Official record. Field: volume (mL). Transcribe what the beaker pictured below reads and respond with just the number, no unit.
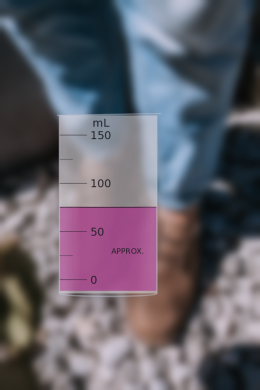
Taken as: 75
